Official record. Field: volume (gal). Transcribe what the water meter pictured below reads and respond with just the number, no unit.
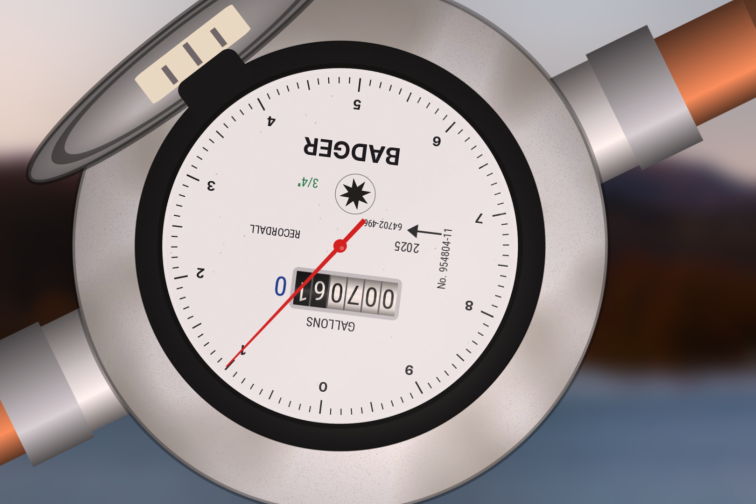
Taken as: 70611.0
